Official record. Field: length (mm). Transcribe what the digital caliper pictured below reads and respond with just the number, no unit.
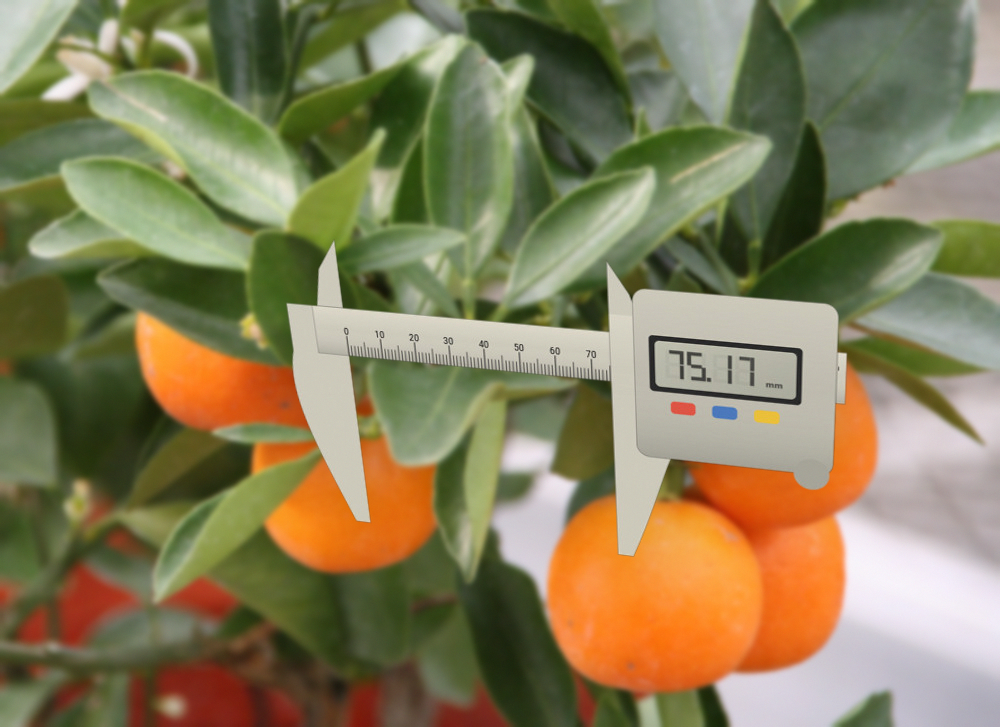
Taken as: 75.17
